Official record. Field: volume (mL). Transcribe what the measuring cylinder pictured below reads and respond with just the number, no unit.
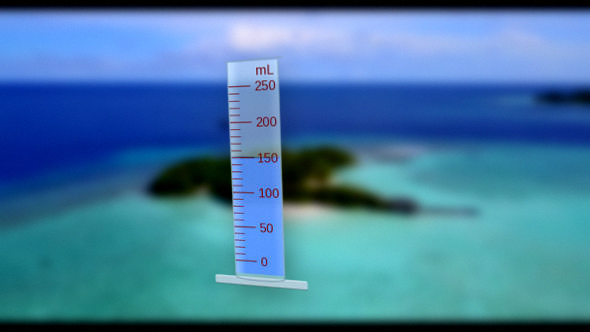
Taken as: 150
